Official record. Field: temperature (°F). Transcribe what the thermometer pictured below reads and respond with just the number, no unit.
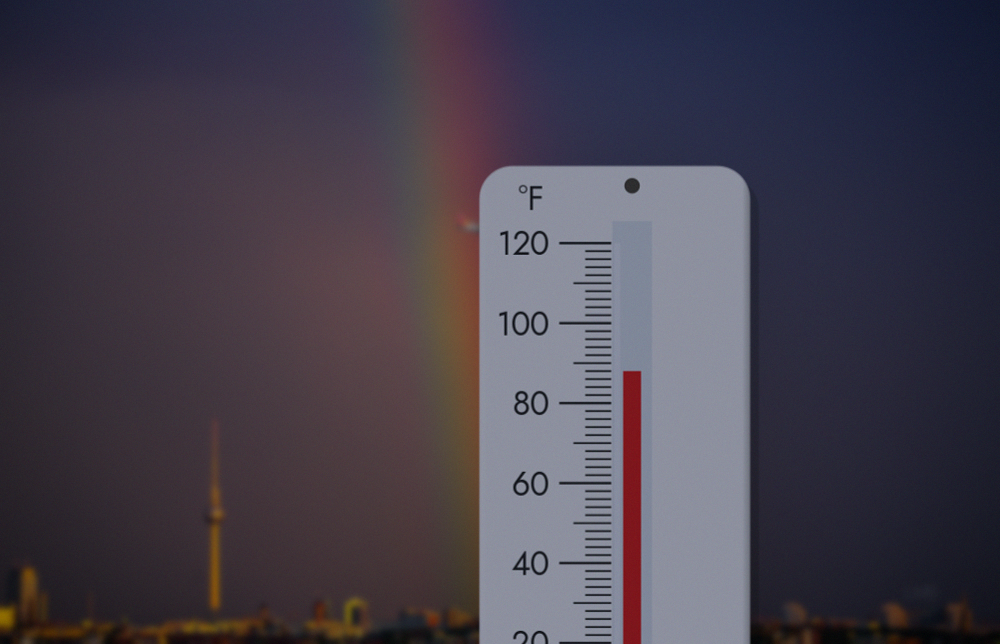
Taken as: 88
